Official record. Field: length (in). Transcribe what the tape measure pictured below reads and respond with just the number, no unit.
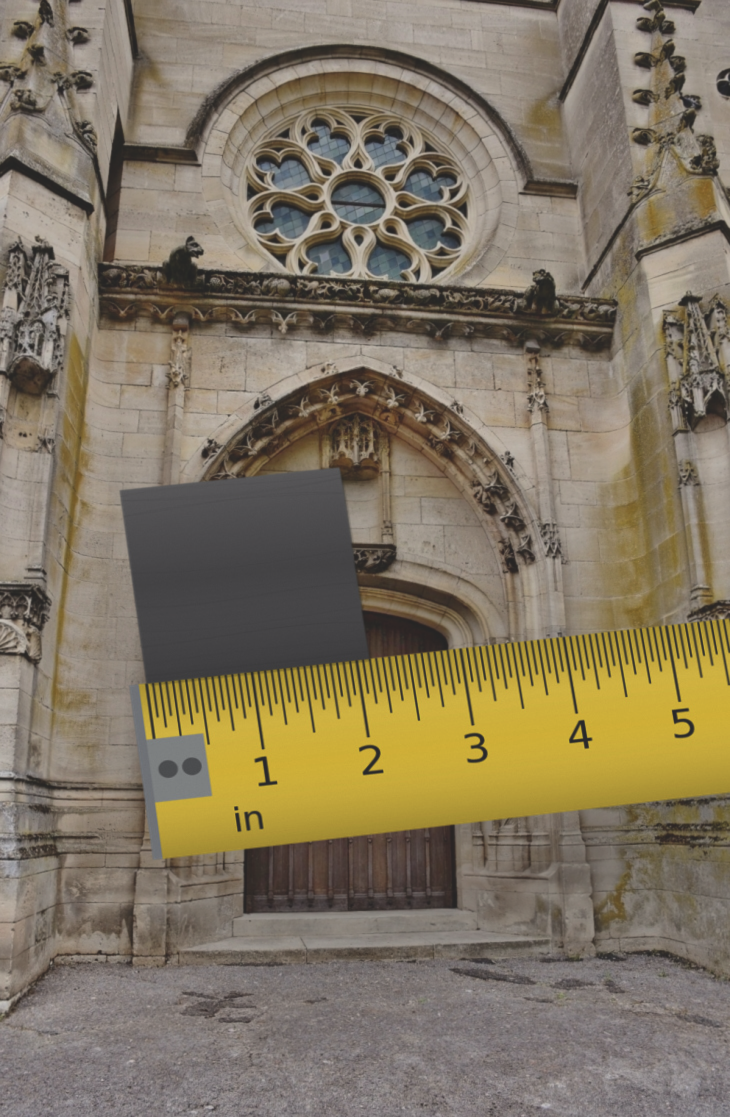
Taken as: 2.125
